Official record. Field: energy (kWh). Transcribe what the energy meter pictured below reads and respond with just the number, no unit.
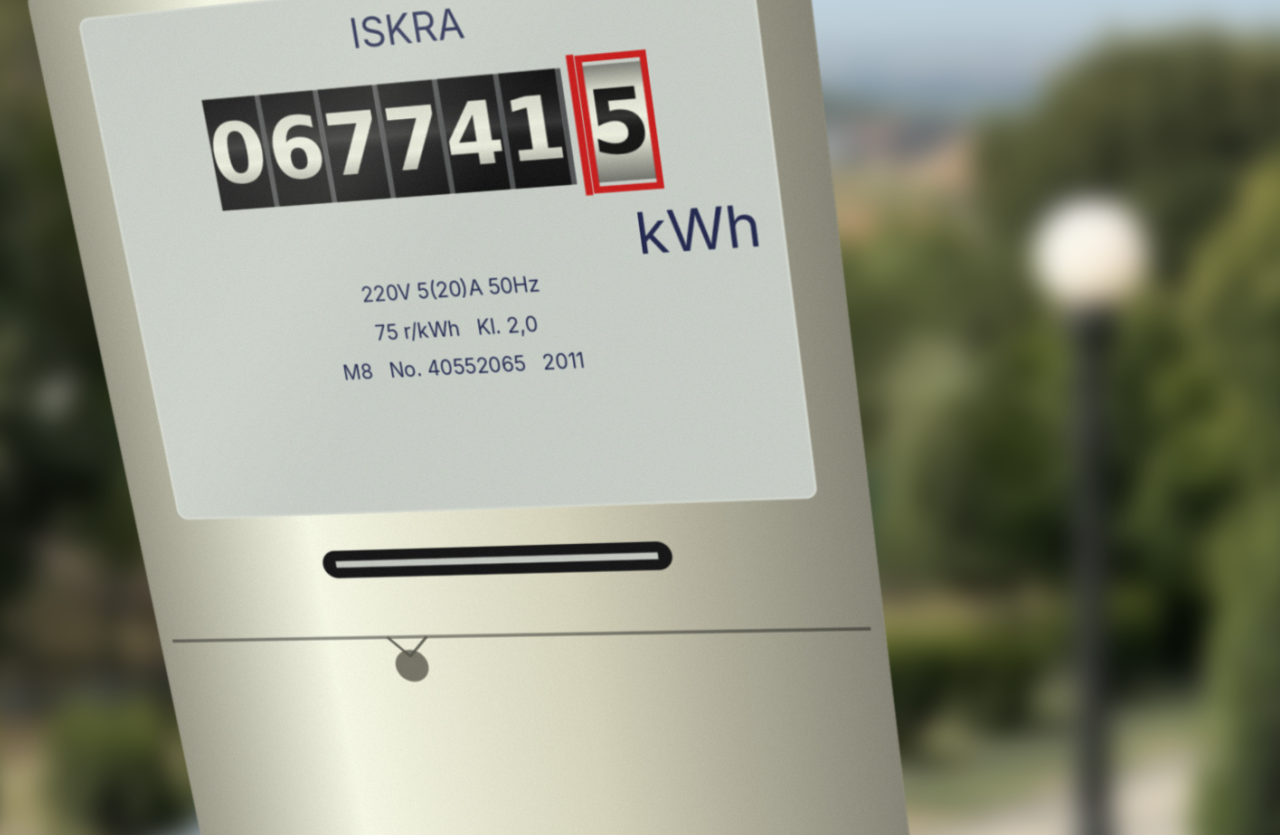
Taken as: 67741.5
